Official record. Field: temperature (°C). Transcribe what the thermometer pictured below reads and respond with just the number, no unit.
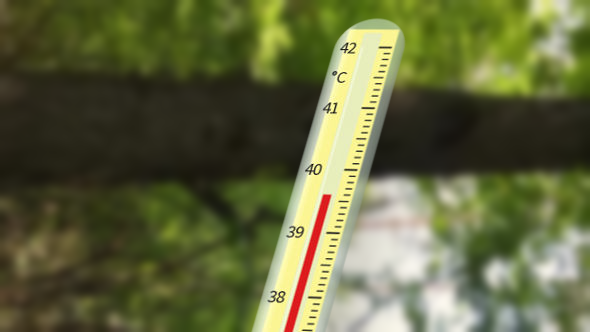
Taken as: 39.6
